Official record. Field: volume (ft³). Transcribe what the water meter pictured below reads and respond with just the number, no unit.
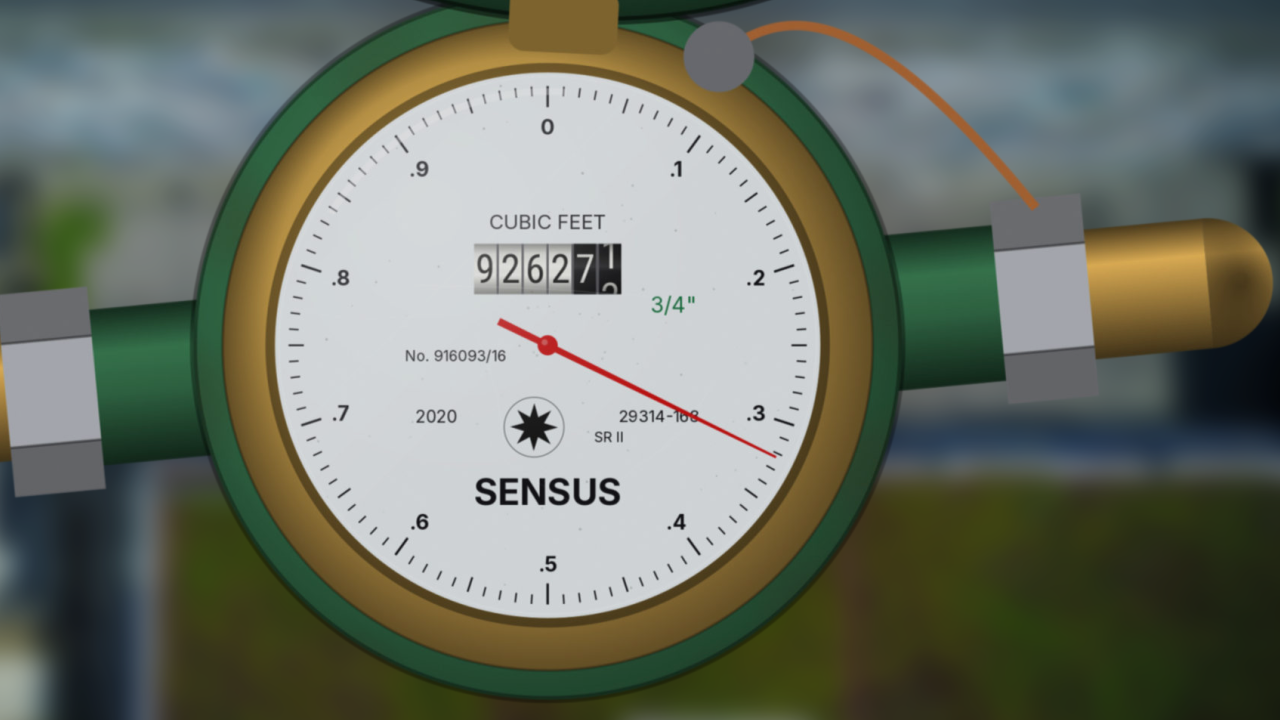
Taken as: 926271.32
